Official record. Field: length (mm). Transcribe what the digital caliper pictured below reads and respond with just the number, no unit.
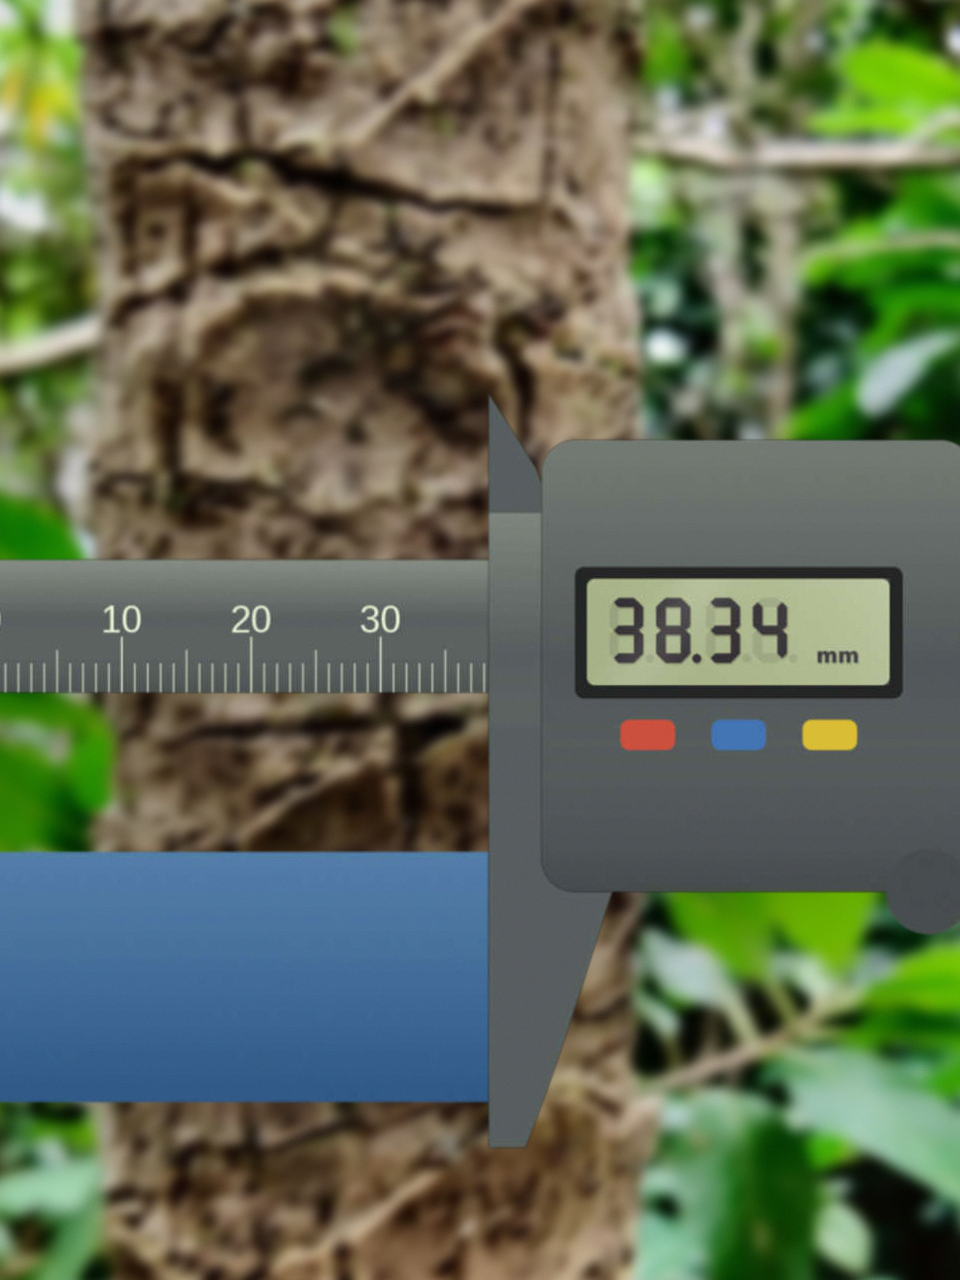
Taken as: 38.34
